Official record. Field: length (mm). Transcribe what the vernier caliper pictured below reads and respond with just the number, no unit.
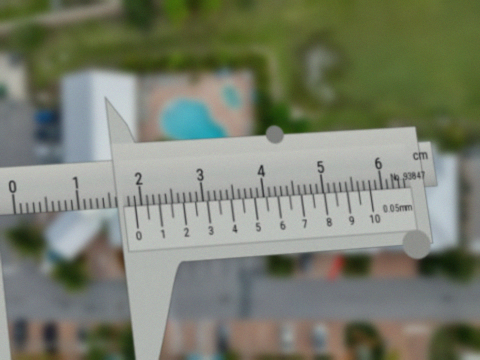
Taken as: 19.0
